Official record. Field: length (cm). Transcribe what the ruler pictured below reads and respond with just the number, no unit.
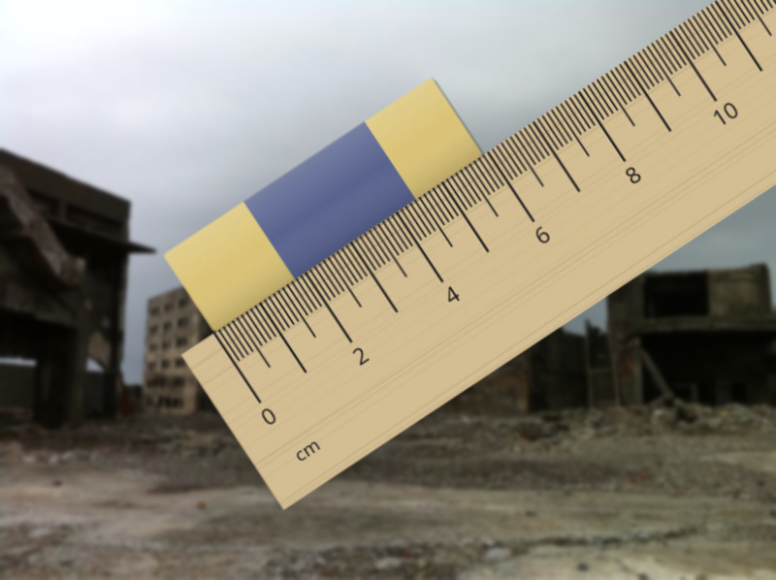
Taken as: 5.9
